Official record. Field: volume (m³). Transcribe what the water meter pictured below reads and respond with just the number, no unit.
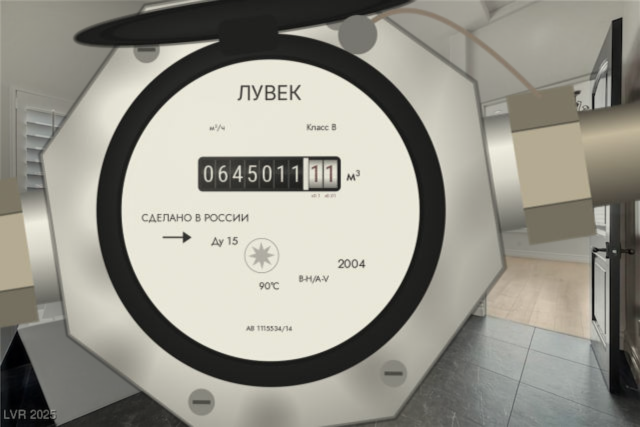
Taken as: 645011.11
